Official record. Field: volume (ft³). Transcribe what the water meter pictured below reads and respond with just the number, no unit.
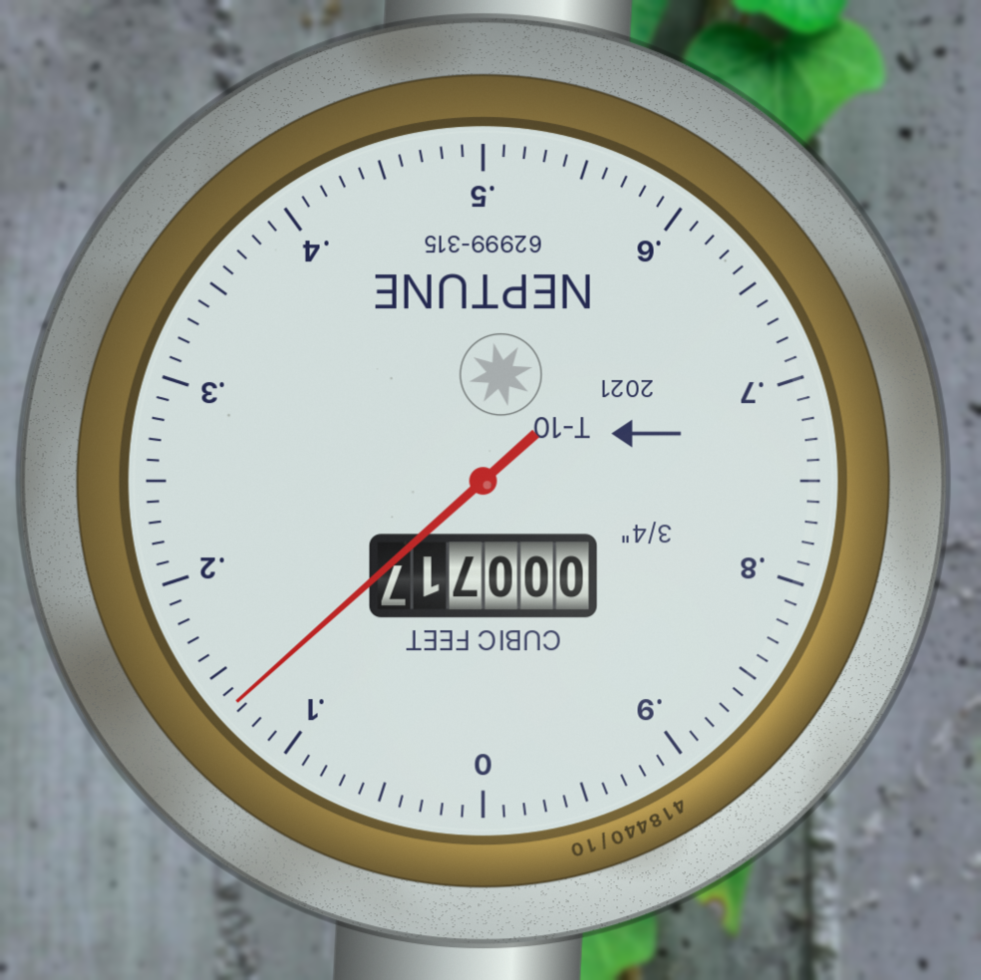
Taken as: 717.13
